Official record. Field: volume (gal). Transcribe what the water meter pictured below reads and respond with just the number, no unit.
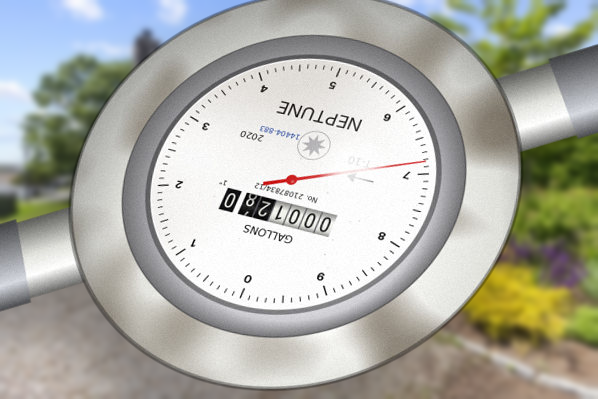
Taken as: 1276.8
